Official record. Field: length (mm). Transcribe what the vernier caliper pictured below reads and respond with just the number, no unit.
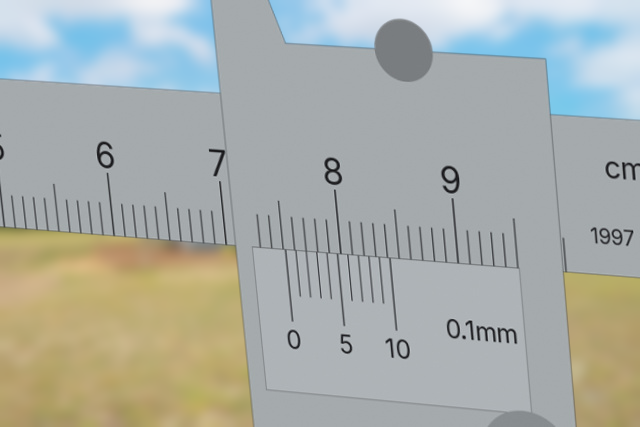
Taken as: 75.2
